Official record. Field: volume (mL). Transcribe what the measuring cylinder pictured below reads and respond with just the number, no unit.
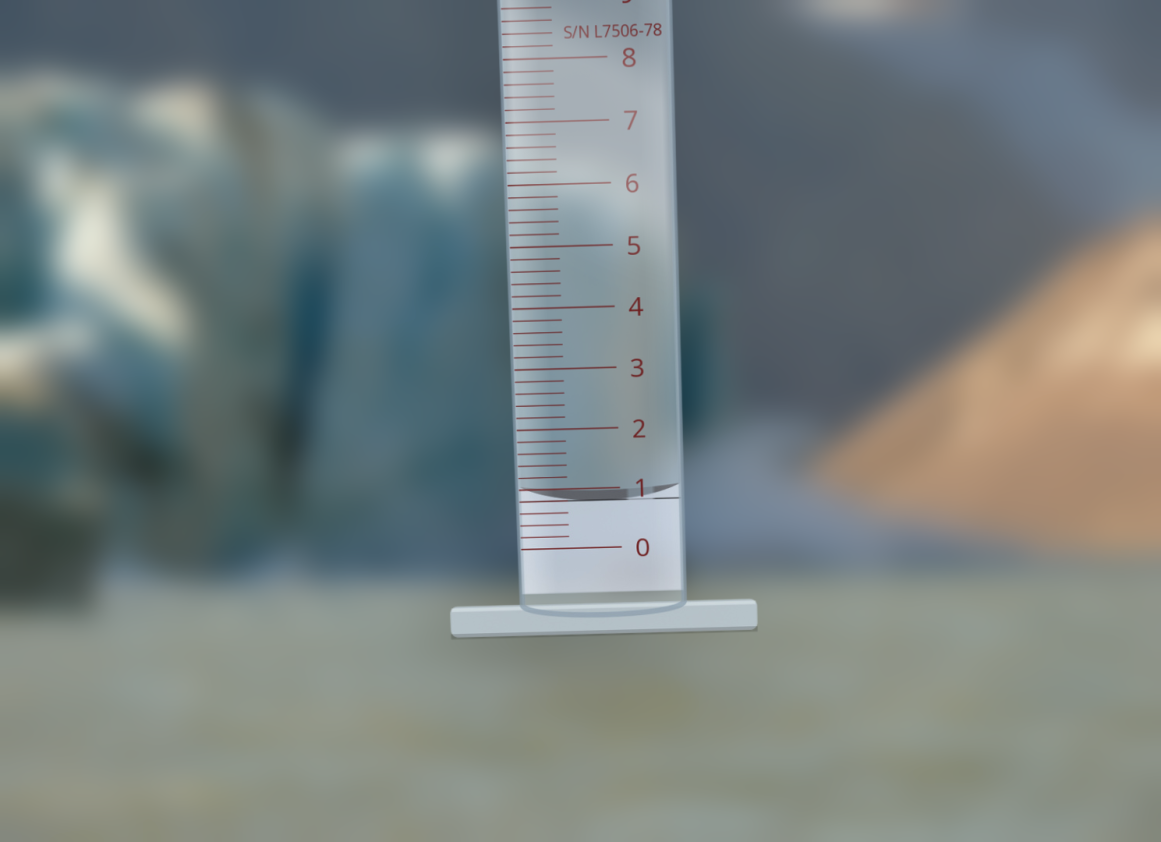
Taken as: 0.8
